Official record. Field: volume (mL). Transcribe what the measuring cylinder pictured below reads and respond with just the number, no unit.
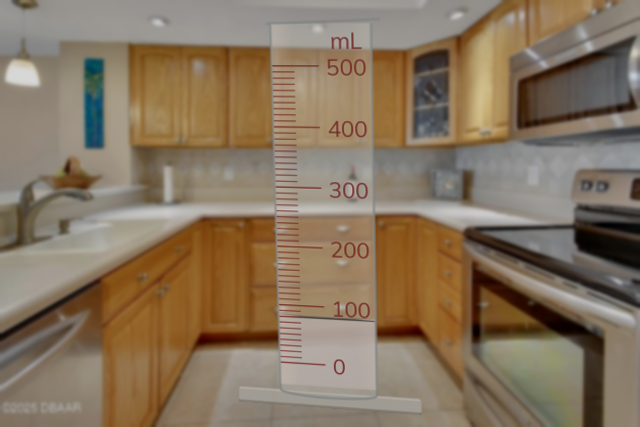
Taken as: 80
